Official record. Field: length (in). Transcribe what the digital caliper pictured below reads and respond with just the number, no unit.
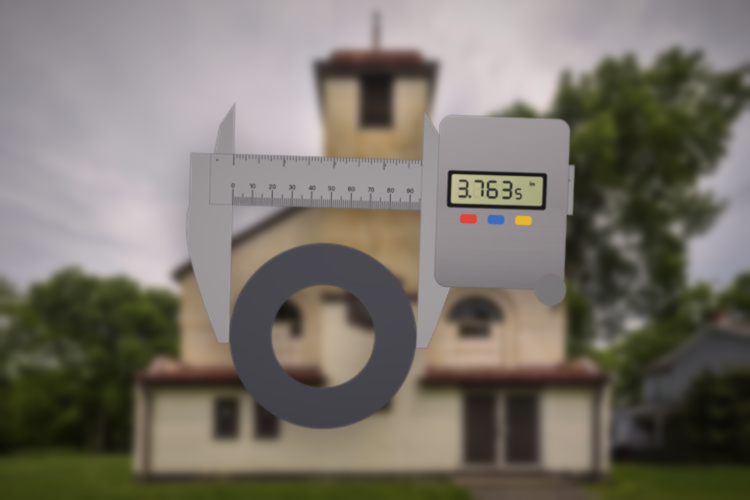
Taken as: 3.7635
